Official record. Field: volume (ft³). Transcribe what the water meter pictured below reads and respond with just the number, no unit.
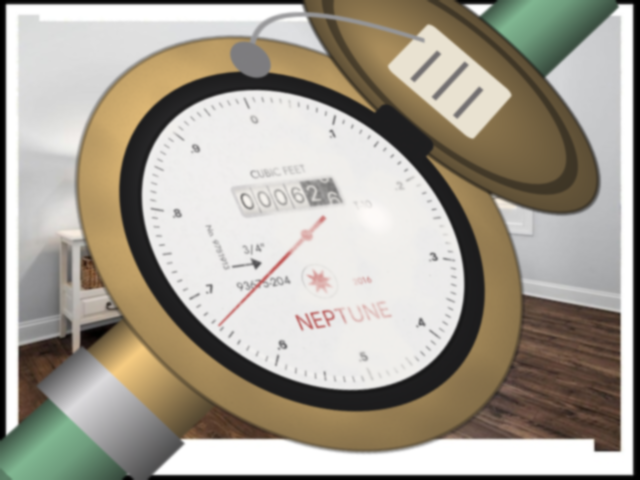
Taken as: 625.66
